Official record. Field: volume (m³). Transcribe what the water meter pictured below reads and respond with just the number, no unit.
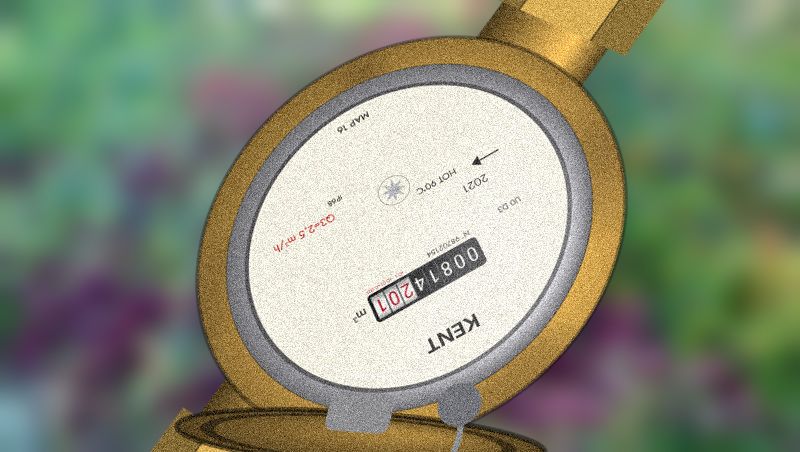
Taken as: 814.201
